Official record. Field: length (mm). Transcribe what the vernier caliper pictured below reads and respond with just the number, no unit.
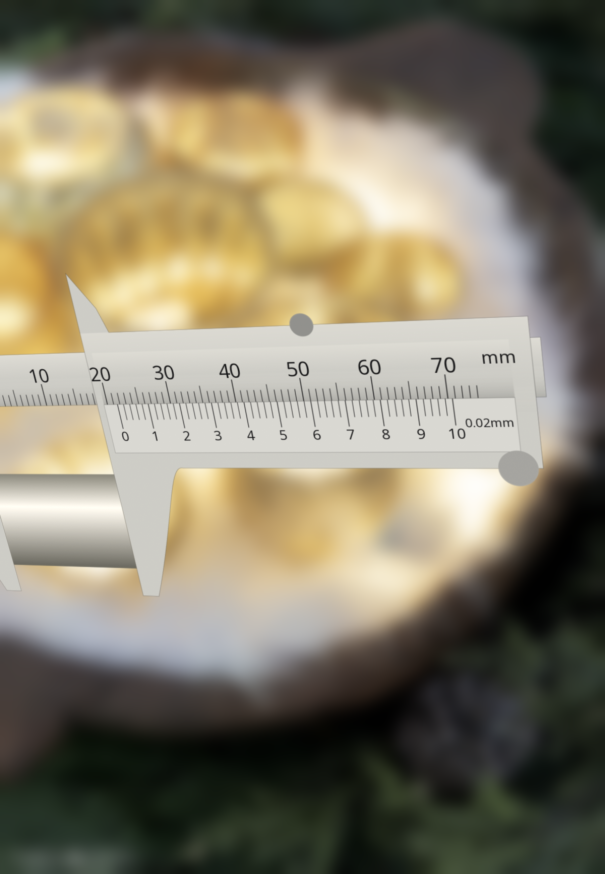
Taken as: 21.6
